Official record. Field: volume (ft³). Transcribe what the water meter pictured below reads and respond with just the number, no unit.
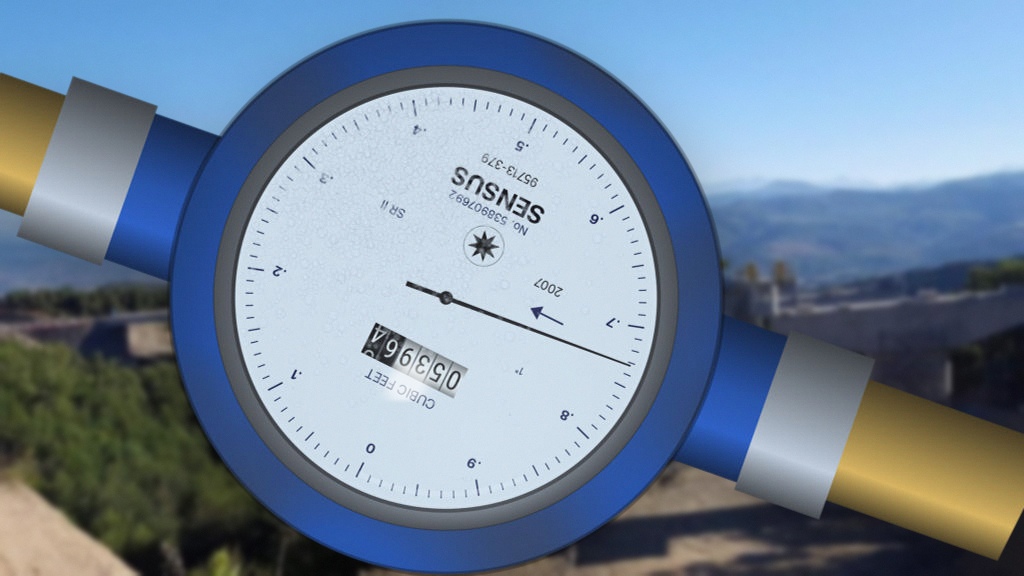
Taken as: 53963.73
